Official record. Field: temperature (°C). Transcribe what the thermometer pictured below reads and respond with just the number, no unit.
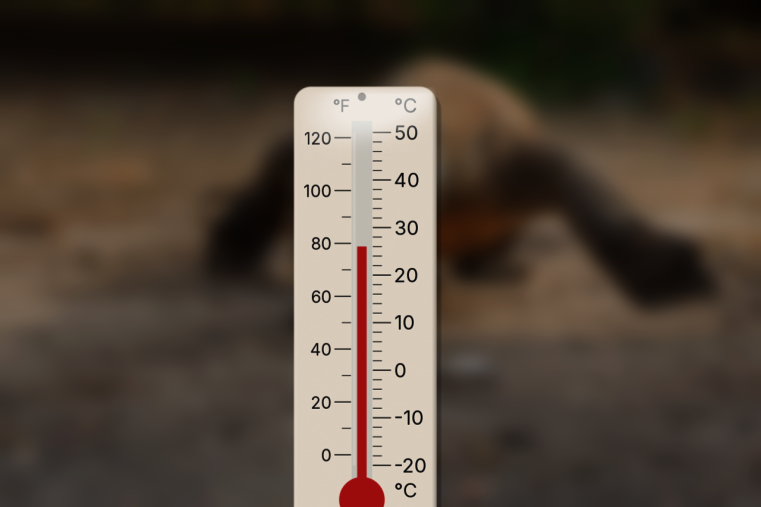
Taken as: 26
